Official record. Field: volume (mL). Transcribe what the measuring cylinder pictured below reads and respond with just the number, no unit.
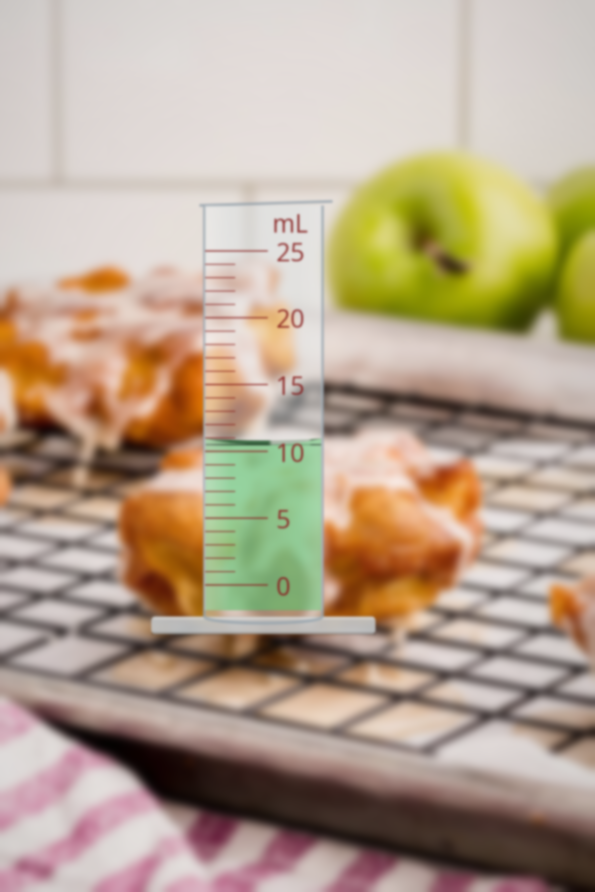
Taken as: 10.5
